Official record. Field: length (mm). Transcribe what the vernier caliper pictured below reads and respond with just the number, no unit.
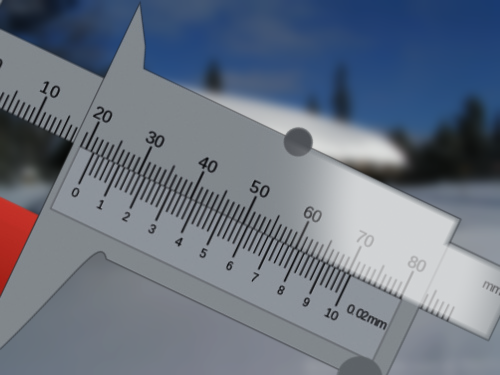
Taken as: 21.5
